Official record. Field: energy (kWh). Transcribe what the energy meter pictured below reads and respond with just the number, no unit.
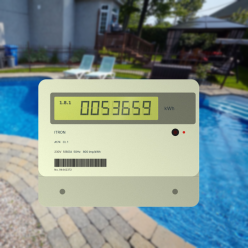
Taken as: 53659
